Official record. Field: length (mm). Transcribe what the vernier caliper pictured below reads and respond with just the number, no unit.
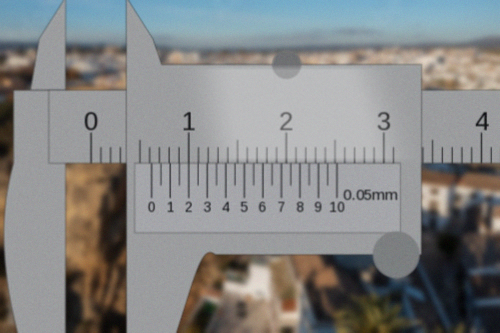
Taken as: 6.2
